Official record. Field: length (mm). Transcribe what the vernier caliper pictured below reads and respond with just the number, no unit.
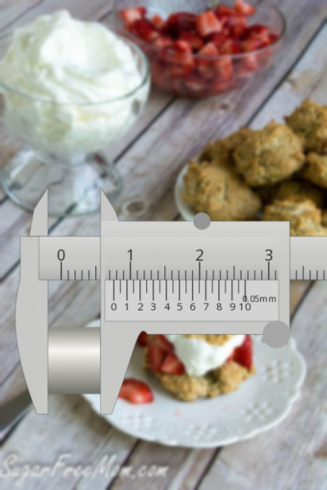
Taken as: 7.6
